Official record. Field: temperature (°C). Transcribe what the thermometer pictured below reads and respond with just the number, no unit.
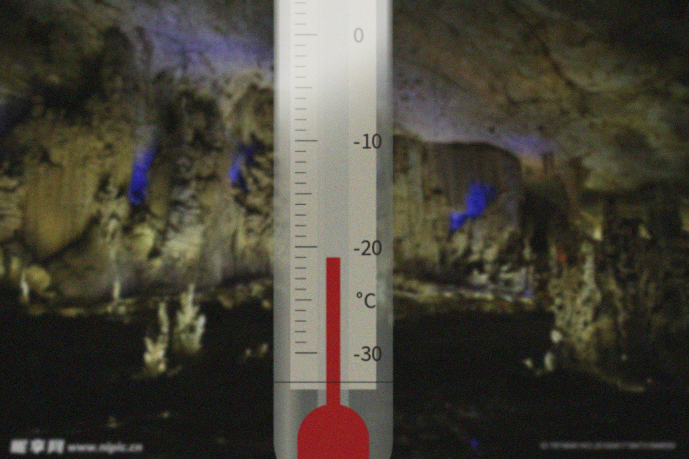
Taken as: -21
